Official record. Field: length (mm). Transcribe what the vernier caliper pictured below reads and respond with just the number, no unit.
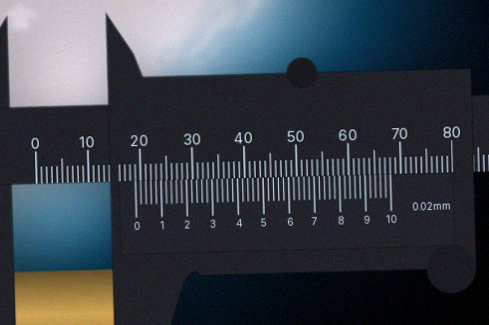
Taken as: 19.0
